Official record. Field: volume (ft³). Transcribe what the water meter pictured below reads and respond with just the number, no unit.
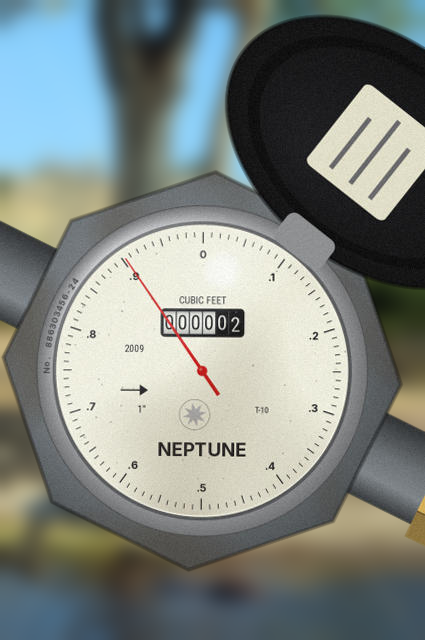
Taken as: 1.90
